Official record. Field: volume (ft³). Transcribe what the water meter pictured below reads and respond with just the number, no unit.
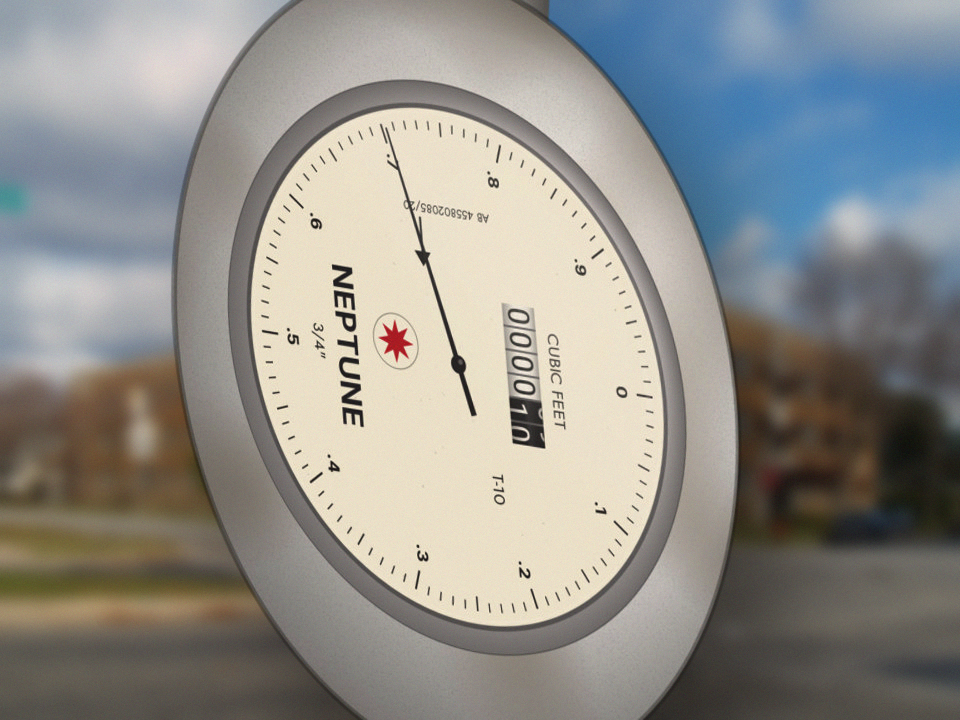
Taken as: 9.70
